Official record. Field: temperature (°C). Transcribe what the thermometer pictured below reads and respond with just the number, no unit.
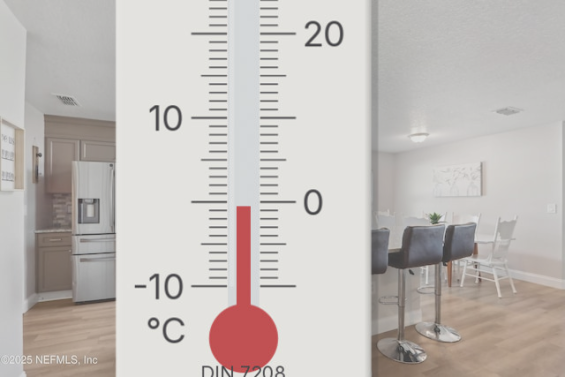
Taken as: -0.5
